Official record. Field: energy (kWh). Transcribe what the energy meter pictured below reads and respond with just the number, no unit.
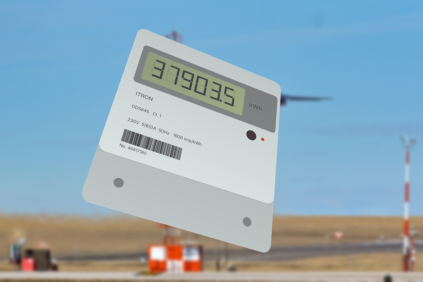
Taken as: 37903.5
